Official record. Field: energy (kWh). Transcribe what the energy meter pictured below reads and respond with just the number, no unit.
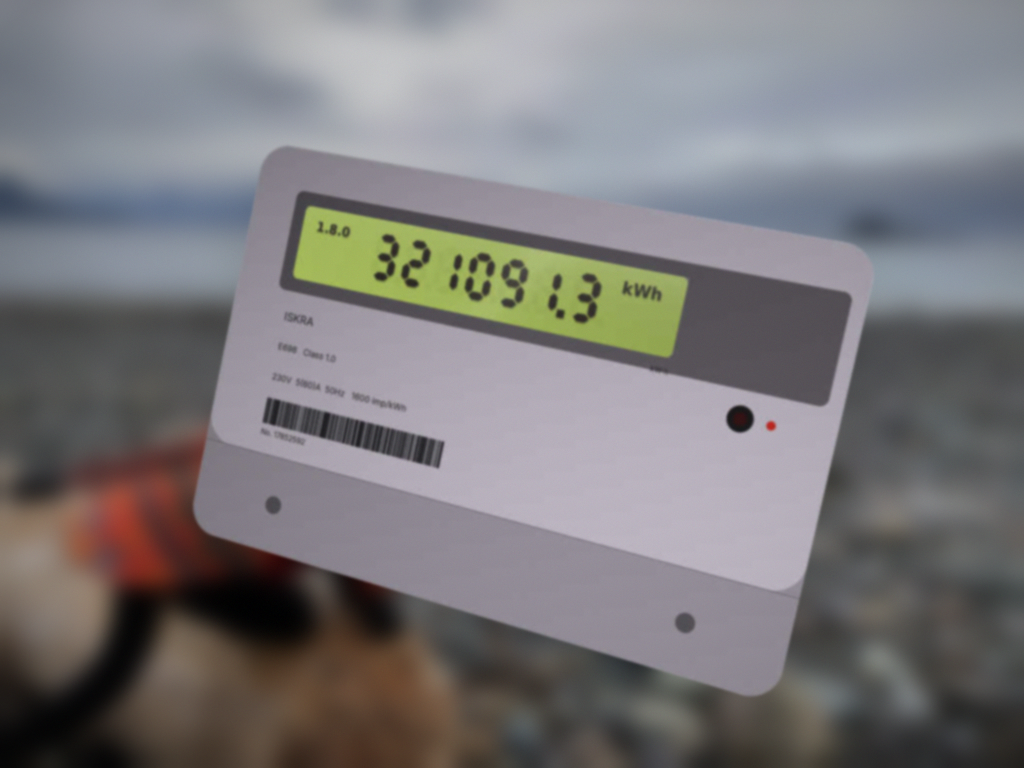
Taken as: 321091.3
